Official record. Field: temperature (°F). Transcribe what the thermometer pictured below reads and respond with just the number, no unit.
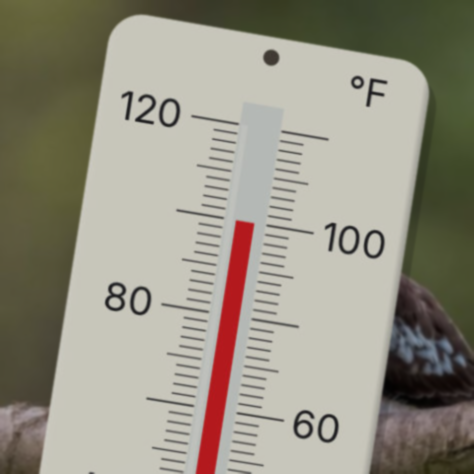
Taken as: 100
